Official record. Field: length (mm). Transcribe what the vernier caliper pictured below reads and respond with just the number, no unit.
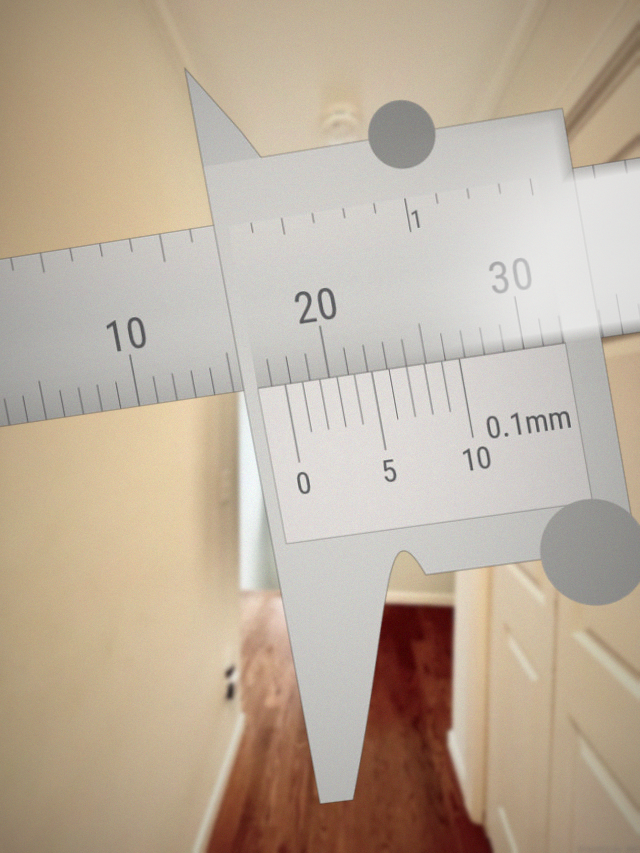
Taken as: 17.7
